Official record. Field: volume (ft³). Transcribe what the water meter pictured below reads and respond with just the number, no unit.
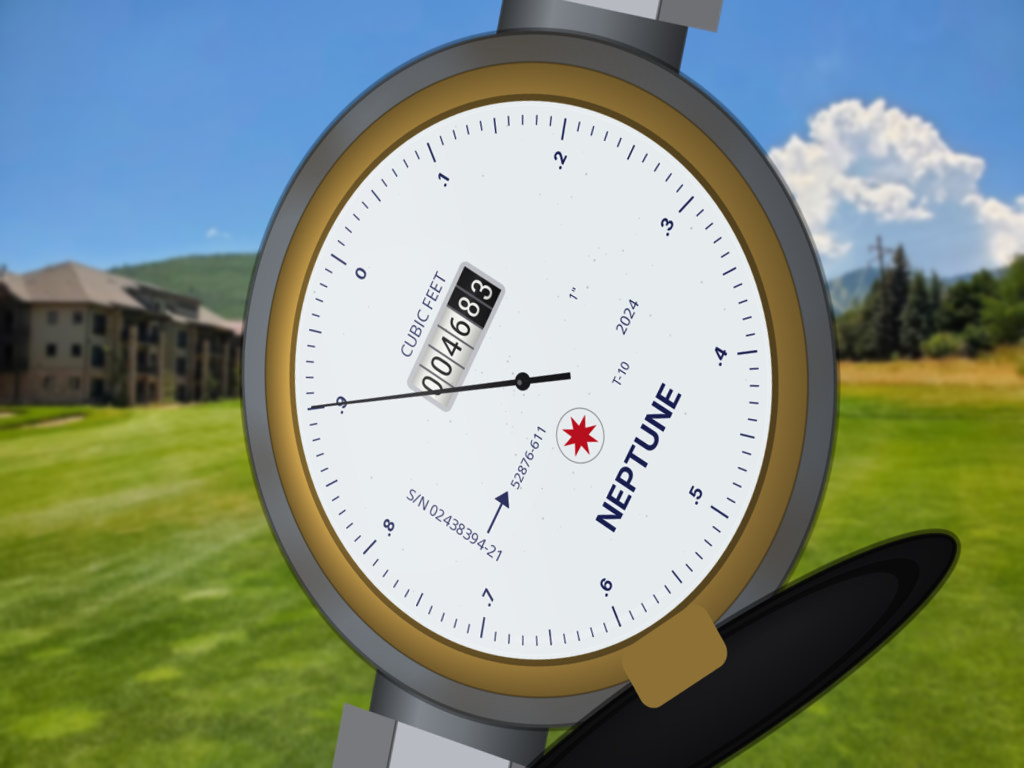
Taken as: 4682.90
